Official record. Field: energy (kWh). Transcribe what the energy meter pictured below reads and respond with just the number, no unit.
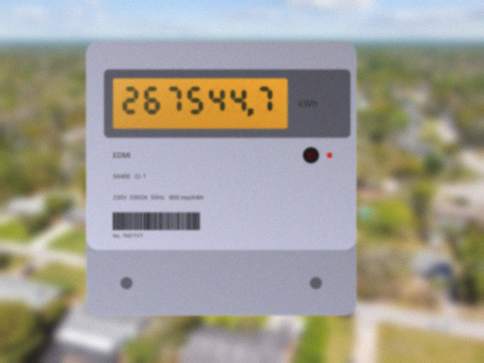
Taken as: 267544.7
